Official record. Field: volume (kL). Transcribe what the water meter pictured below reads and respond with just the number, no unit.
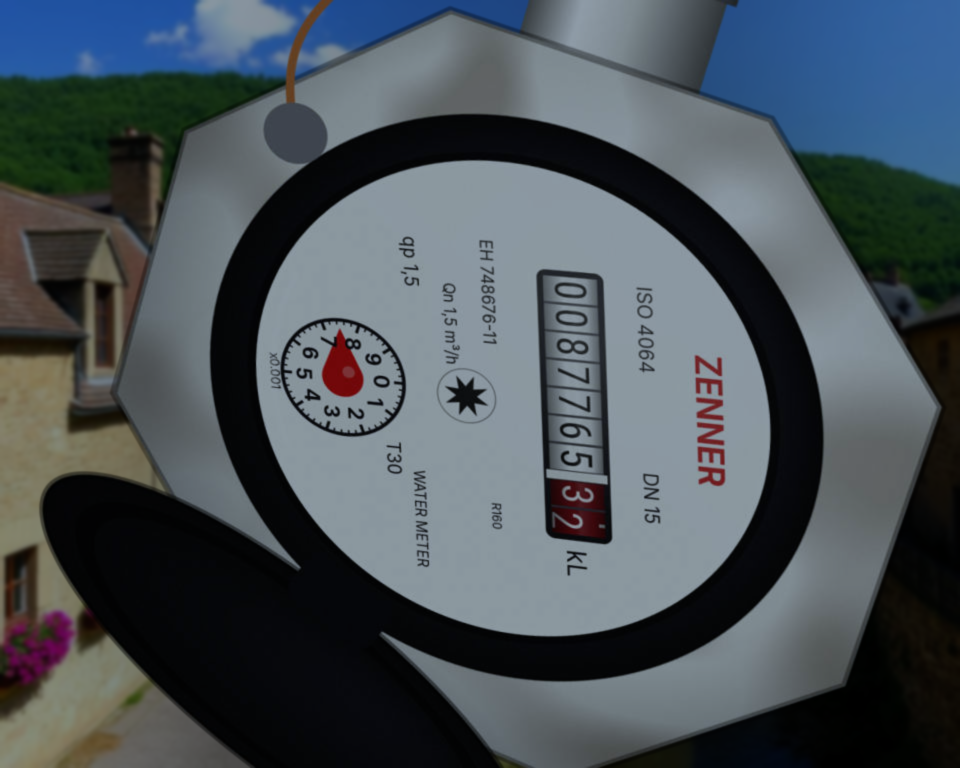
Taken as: 87765.317
